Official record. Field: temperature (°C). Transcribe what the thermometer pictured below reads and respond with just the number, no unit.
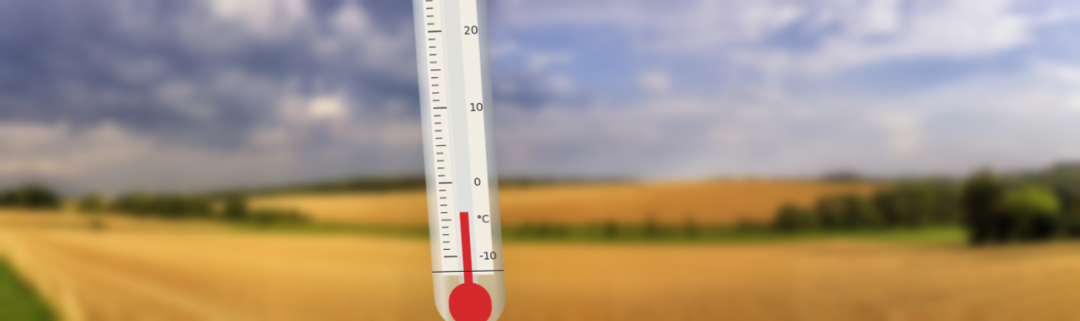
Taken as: -4
